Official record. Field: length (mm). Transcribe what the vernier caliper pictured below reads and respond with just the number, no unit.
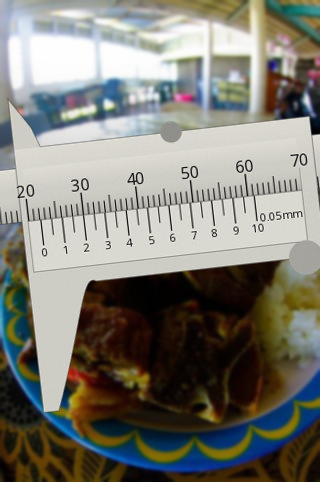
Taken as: 22.2
